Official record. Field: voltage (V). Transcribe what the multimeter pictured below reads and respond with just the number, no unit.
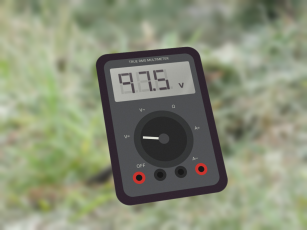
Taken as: 97.5
